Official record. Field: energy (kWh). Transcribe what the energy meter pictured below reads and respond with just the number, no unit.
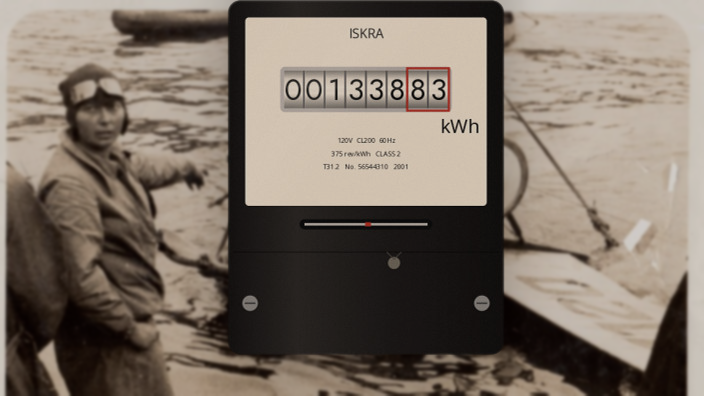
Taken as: 1338.83
